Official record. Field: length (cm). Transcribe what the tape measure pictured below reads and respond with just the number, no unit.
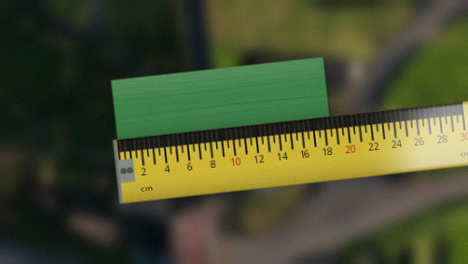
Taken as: 18.5
